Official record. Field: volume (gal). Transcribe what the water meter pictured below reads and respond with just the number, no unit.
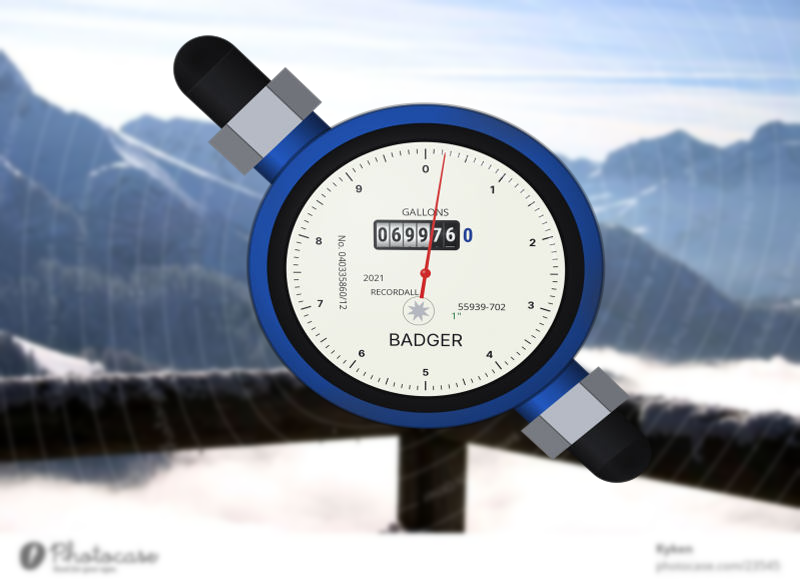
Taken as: 699760.2
